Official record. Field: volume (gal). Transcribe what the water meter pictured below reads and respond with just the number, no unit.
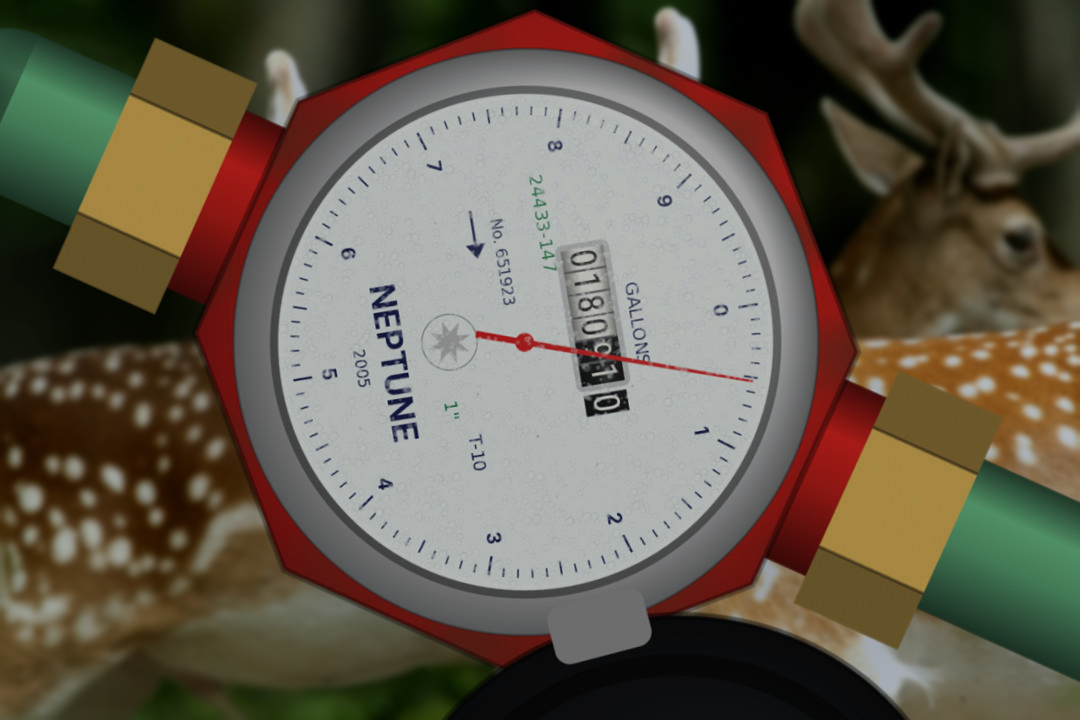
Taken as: 180910.5
